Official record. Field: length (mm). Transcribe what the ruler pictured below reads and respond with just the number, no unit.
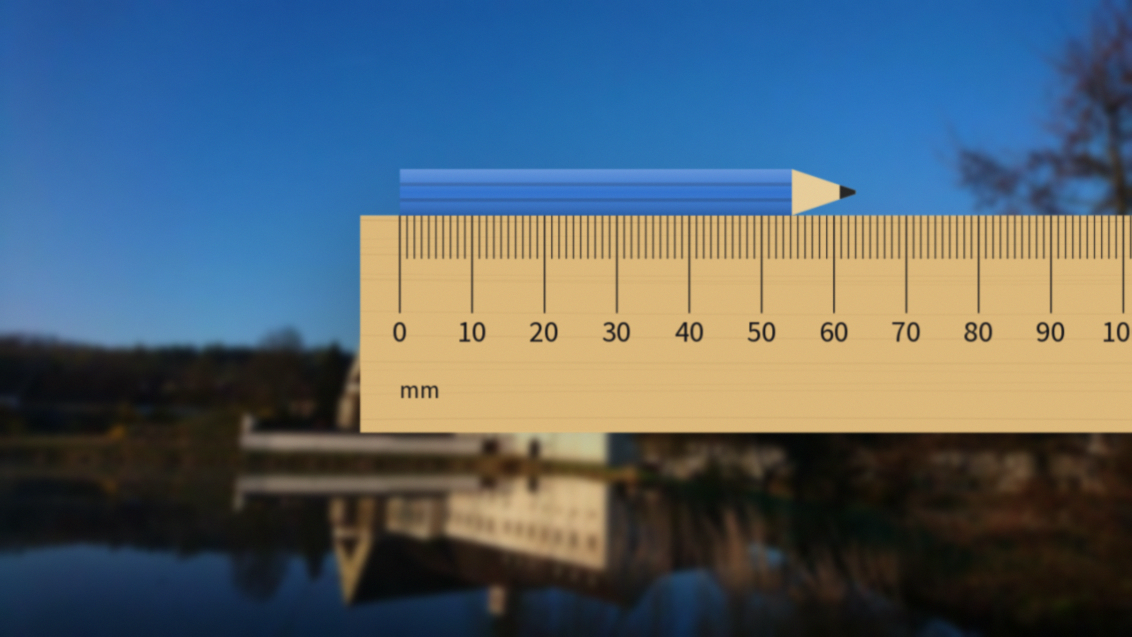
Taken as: 63
